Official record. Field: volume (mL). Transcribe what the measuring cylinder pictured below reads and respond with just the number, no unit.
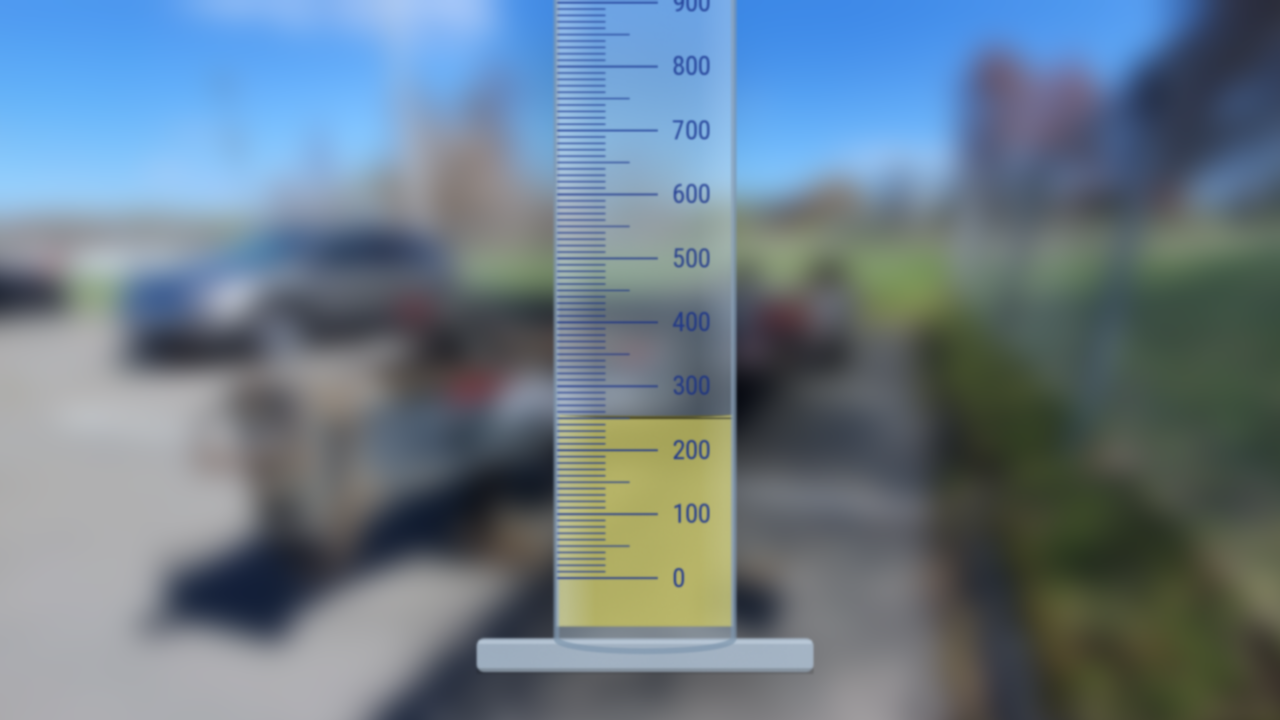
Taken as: 250
